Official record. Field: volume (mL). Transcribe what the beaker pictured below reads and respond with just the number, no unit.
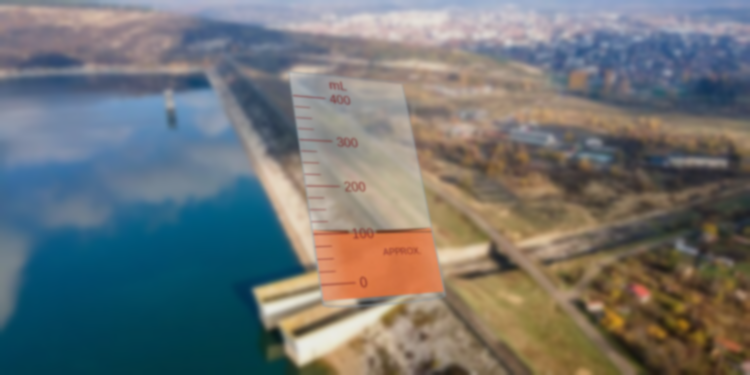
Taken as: 100
